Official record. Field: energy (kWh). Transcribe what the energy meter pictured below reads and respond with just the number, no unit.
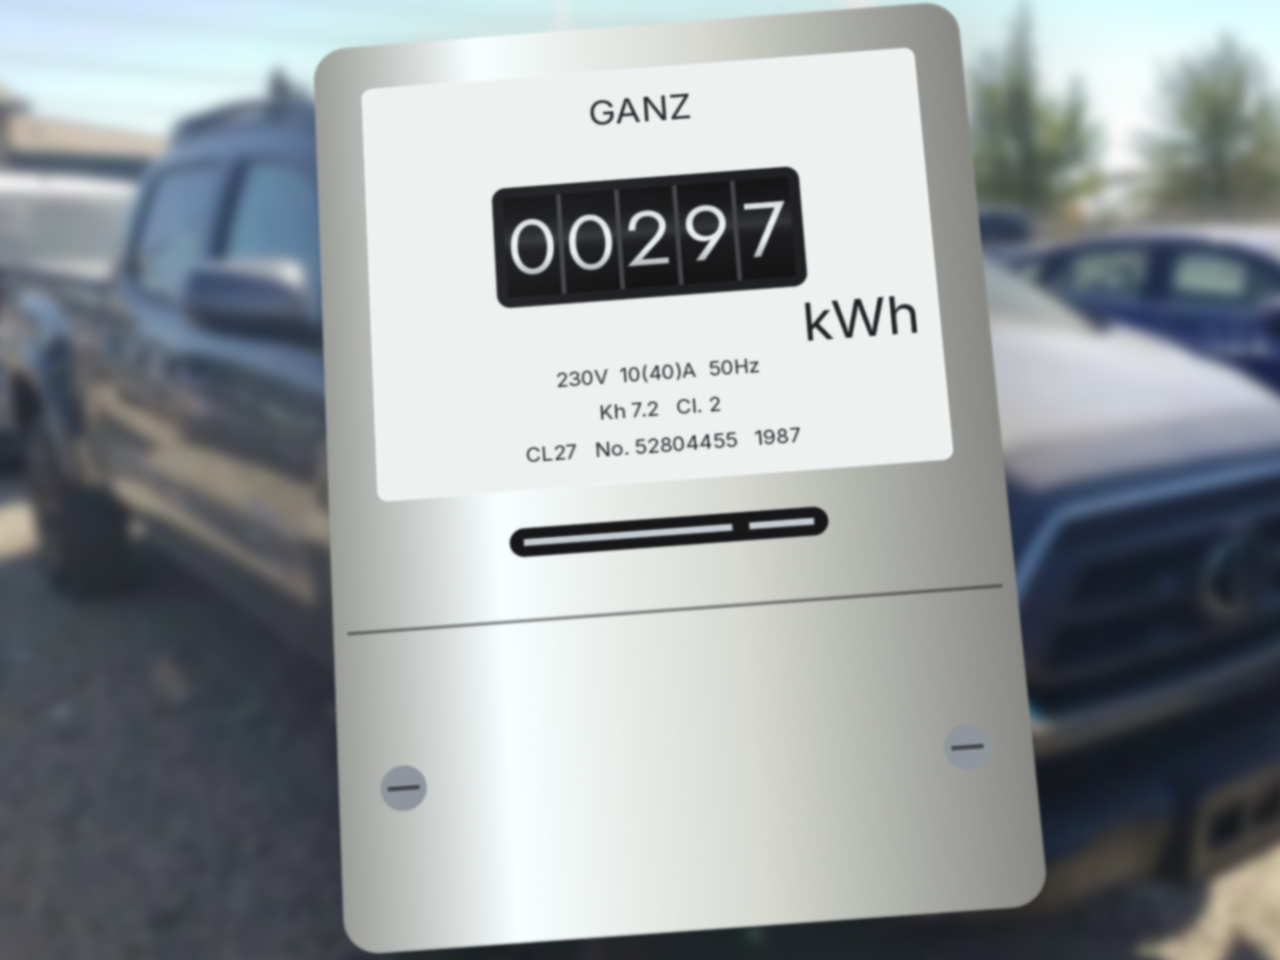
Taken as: 297
